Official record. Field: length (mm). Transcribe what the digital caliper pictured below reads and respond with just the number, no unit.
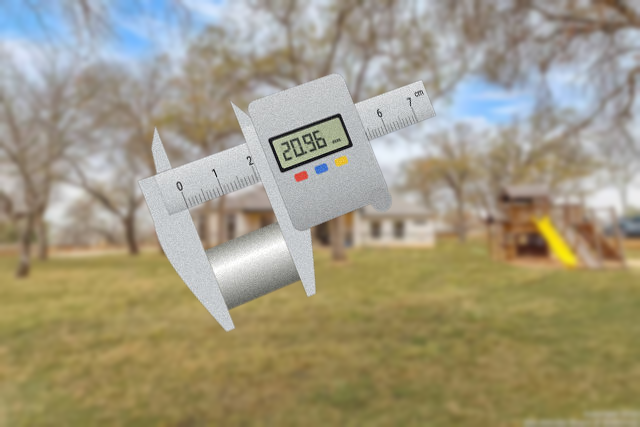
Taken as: 20.96
